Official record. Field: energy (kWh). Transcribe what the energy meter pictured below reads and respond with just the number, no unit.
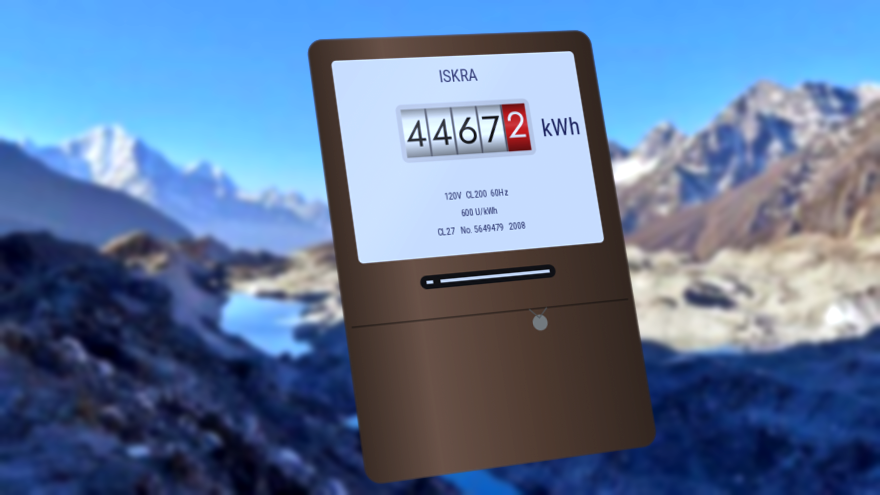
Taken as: 4467.2
